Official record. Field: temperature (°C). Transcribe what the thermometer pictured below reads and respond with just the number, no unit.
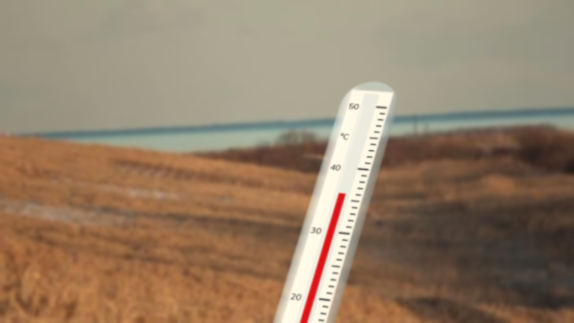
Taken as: 36
